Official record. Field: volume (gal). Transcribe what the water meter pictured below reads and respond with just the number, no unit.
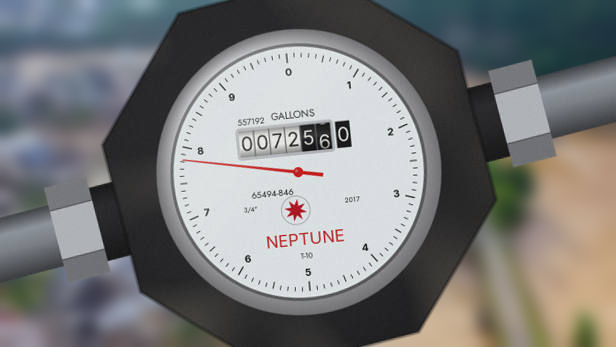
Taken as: 72557.8
